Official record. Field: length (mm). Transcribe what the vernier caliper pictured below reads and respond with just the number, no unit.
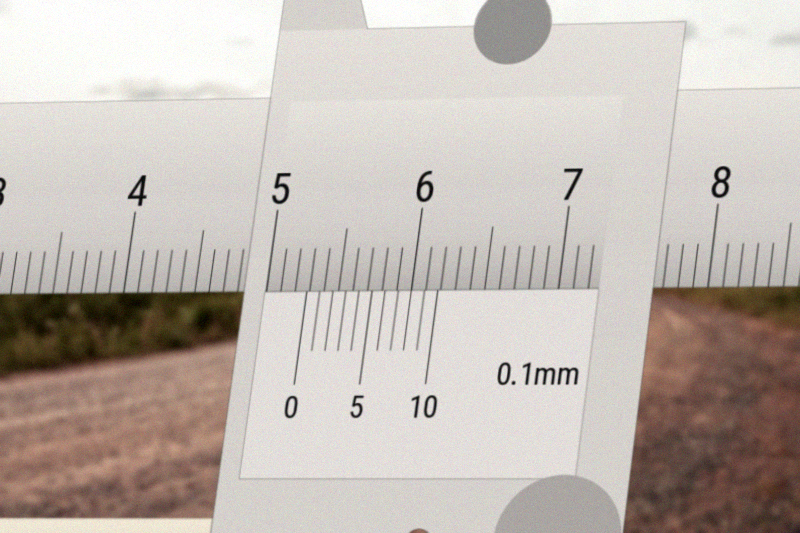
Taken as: 52.8
